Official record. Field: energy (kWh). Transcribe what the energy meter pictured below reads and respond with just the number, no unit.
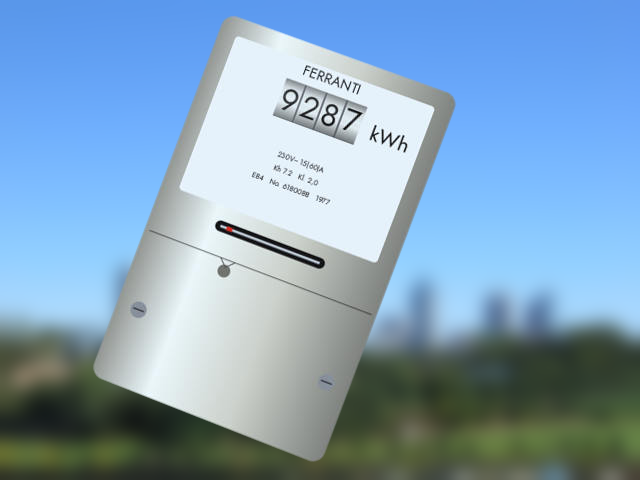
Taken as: 9287
